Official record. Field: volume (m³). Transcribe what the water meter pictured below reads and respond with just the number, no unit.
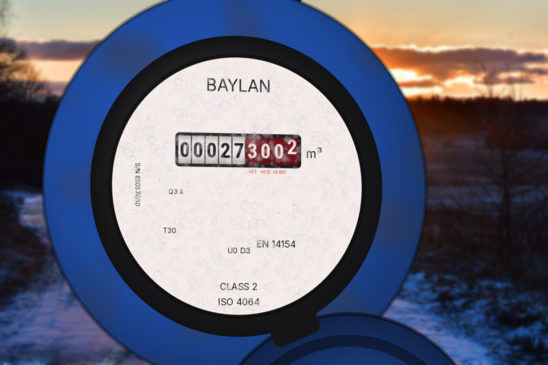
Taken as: 27.3002
